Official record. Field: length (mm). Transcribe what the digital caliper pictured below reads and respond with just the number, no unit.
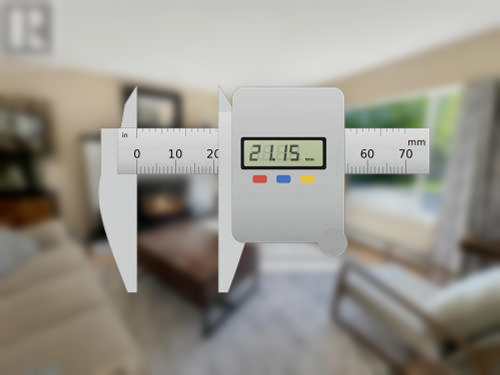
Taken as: 21.15
